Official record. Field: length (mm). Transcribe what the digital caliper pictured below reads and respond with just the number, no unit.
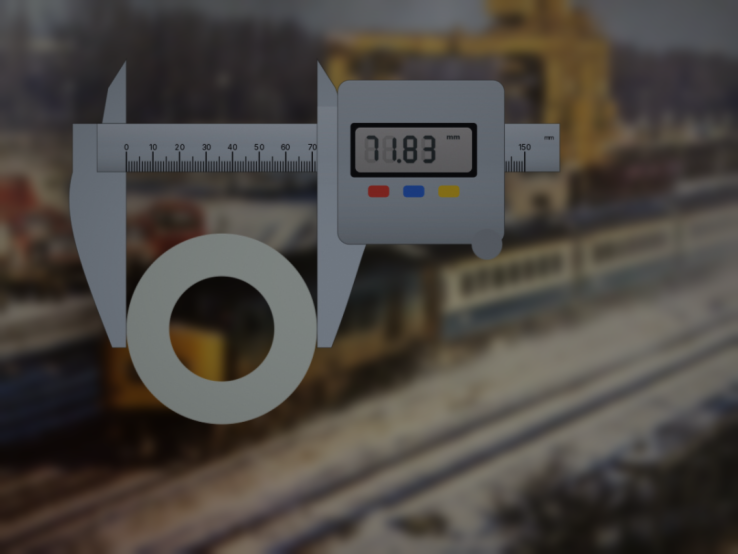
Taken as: 71.83
